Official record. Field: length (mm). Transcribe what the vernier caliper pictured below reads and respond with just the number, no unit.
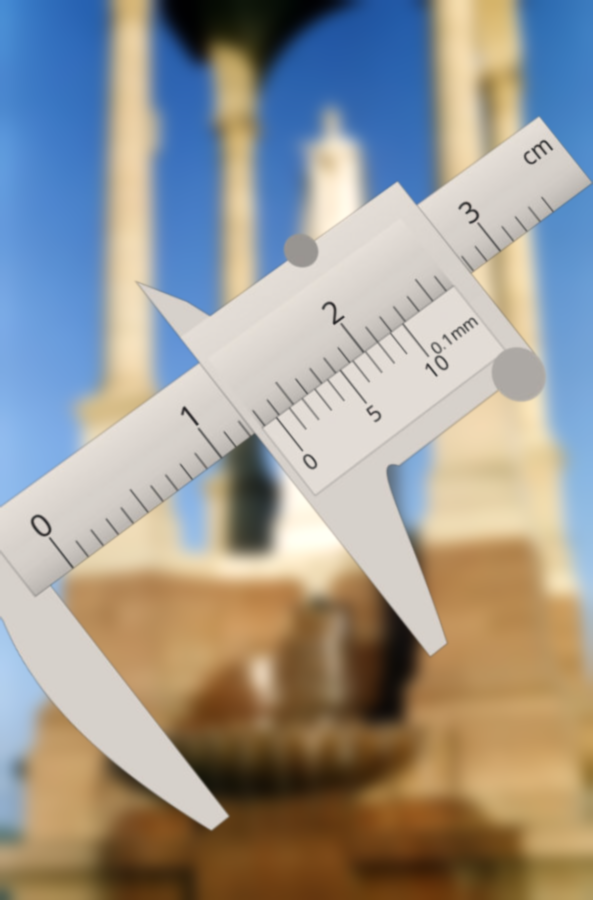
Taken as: 13.8
